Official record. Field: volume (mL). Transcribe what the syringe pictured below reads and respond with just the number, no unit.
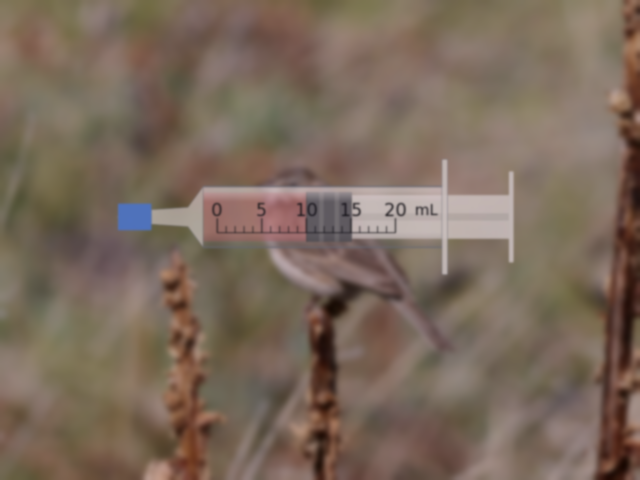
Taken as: 10
